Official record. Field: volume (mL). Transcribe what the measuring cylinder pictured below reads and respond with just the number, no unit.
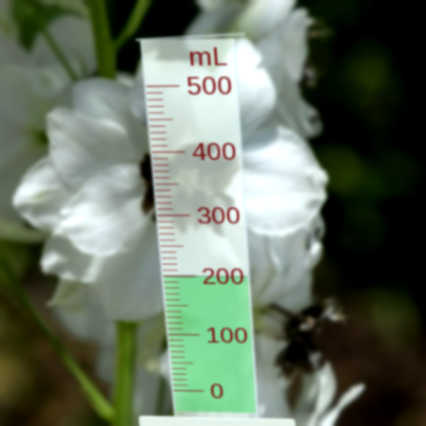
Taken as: 200
